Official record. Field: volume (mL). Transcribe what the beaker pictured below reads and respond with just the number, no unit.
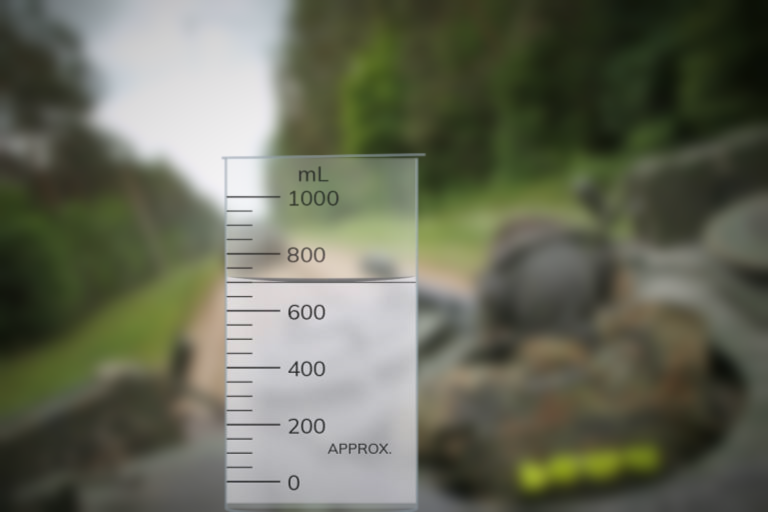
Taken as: 700
